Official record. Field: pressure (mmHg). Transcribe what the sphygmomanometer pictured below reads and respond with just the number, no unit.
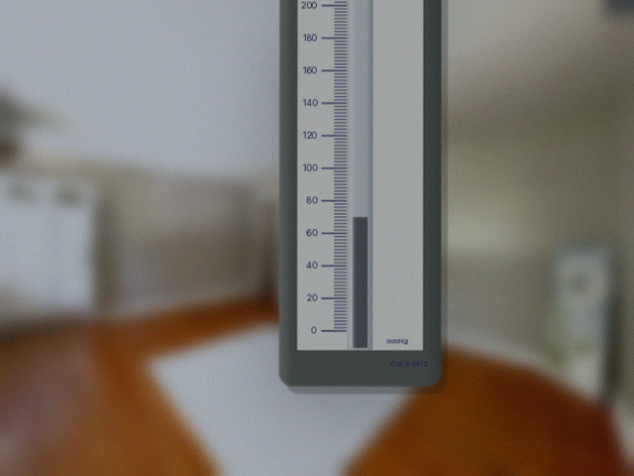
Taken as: 70
